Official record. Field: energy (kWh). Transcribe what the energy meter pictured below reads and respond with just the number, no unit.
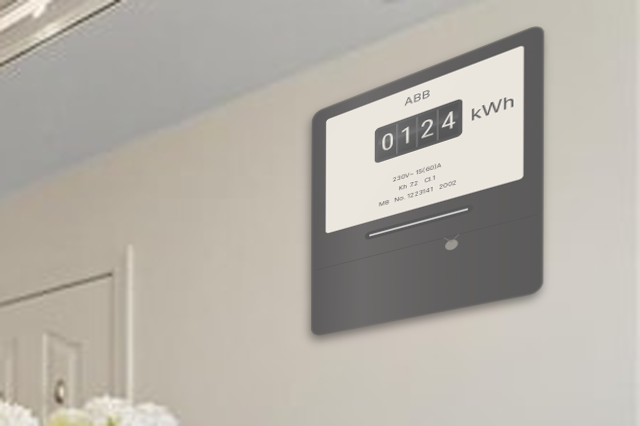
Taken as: 124
